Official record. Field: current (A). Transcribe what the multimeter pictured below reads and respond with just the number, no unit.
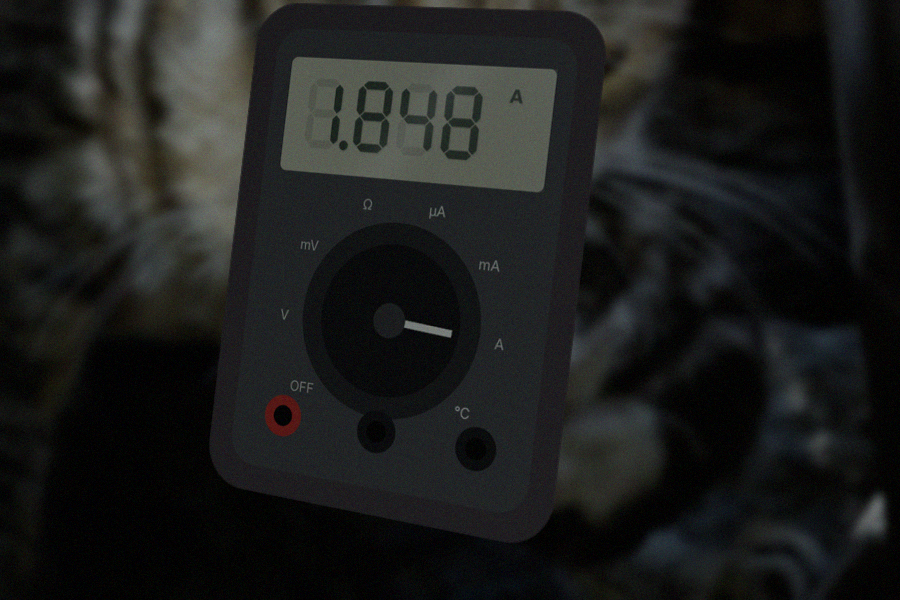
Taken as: 1.848
